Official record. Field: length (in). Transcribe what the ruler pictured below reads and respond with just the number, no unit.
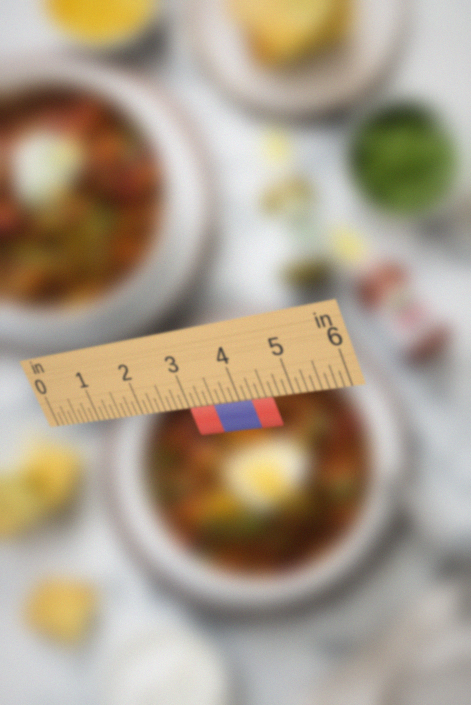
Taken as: 1.625
